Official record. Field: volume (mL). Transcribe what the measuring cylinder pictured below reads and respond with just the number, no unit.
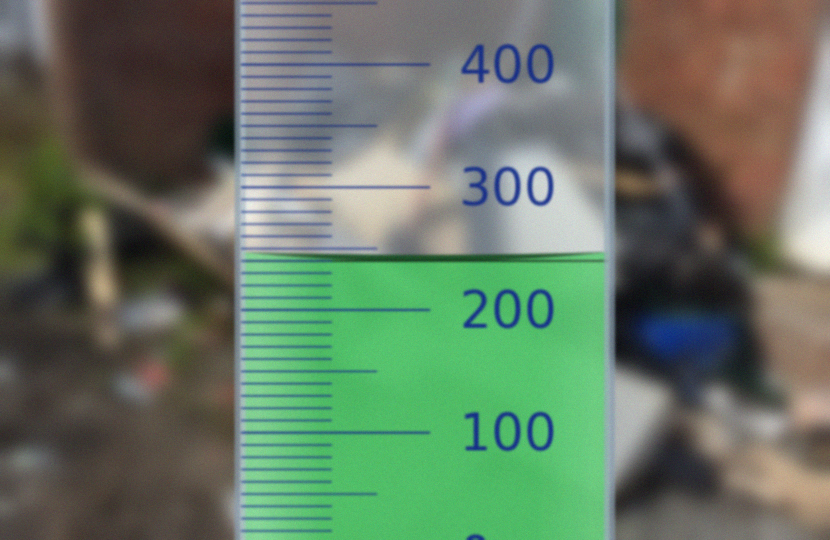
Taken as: 240
